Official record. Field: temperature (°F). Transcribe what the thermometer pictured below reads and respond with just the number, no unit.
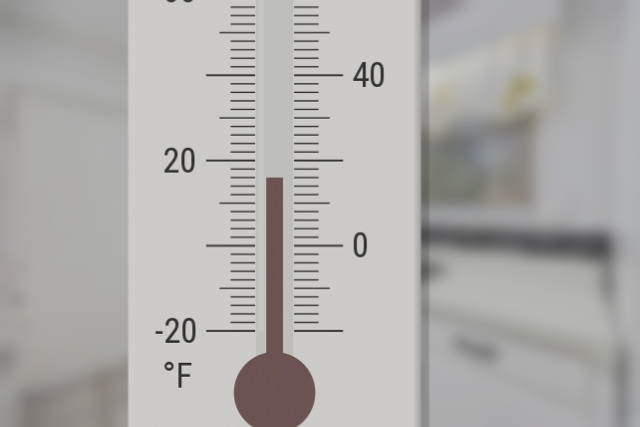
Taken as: 16
